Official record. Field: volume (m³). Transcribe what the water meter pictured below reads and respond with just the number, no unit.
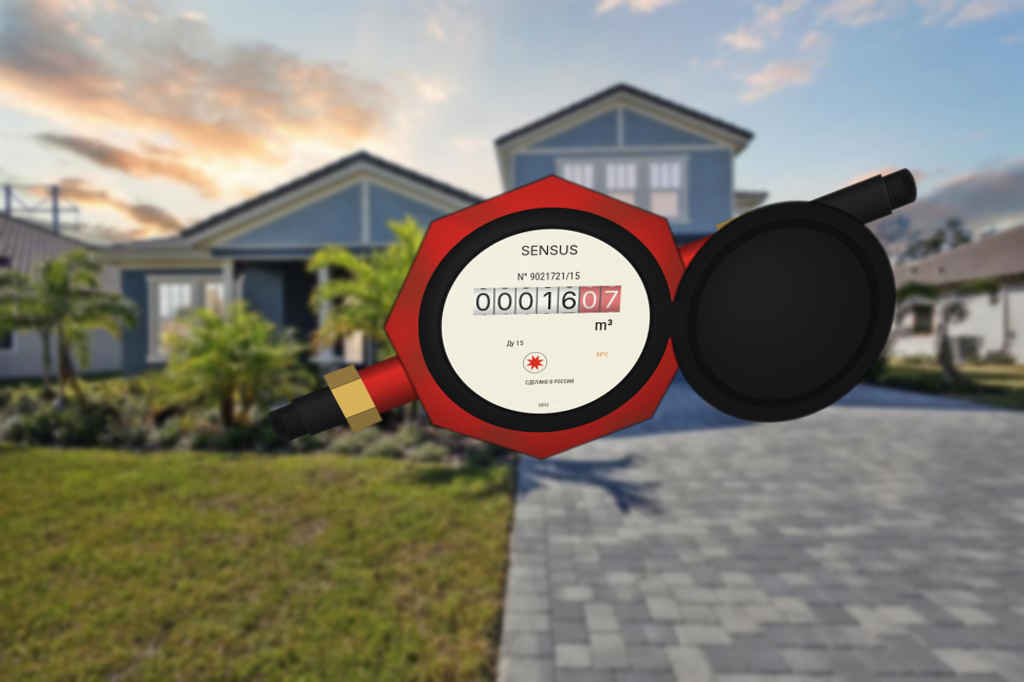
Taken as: 16.07
